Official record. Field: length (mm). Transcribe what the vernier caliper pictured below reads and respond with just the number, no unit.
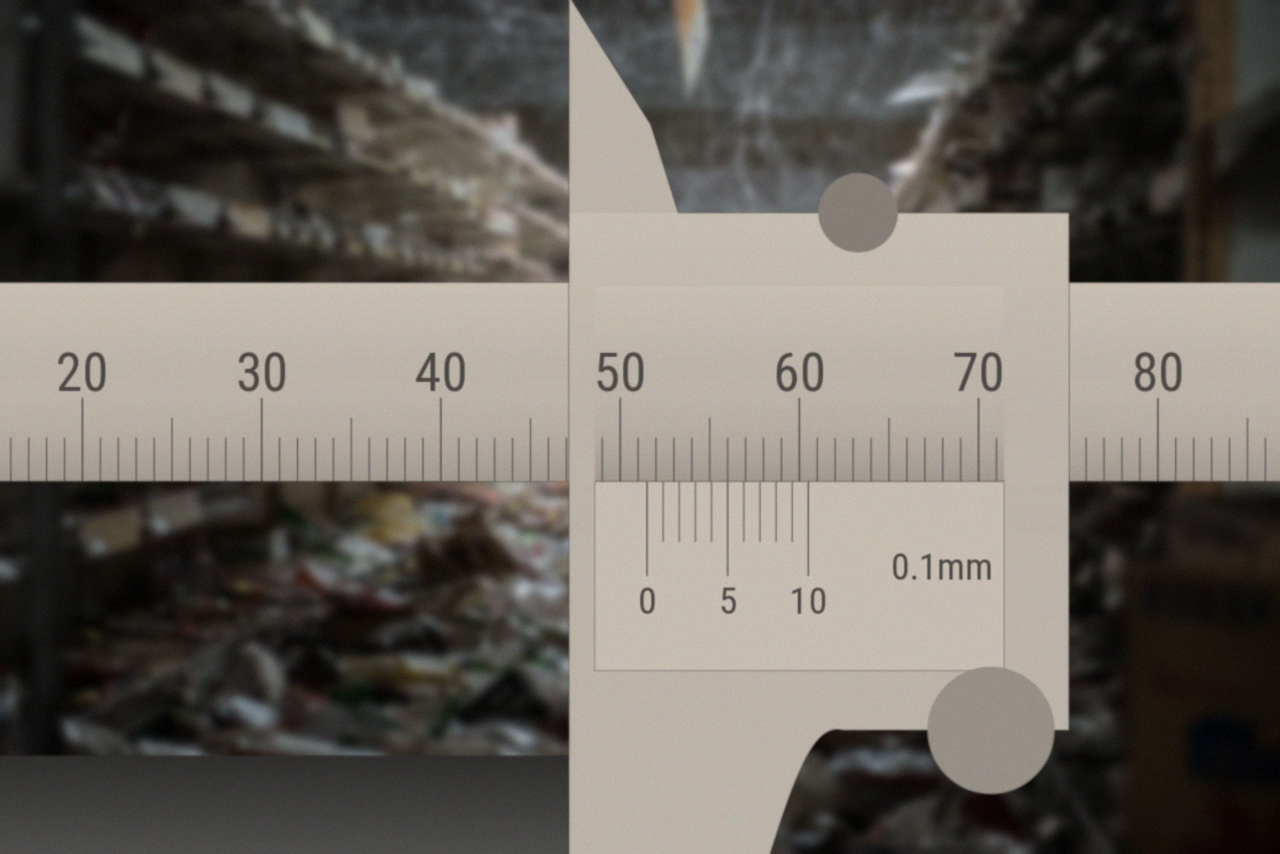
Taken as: 51.5
